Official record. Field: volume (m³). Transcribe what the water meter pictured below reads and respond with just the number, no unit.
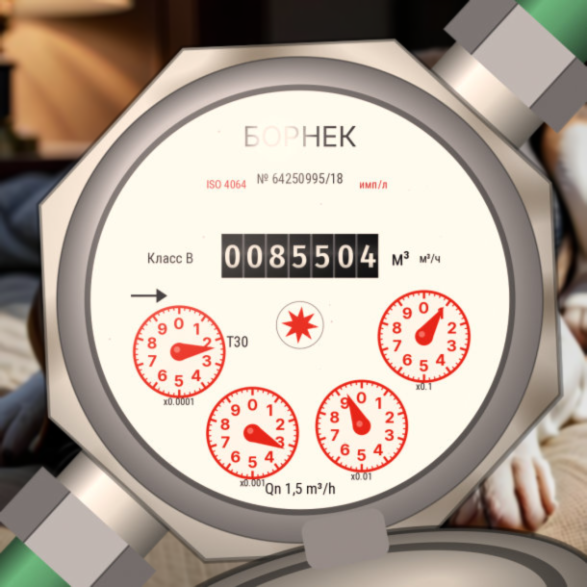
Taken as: 85504.0932
